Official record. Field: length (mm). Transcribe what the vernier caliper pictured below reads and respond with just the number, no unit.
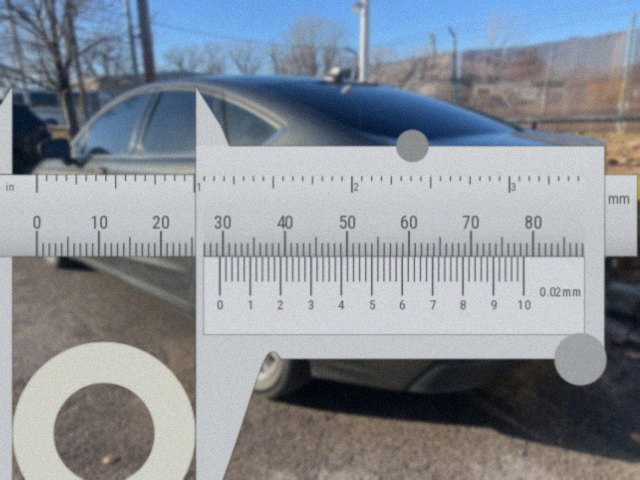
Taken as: 29.5
